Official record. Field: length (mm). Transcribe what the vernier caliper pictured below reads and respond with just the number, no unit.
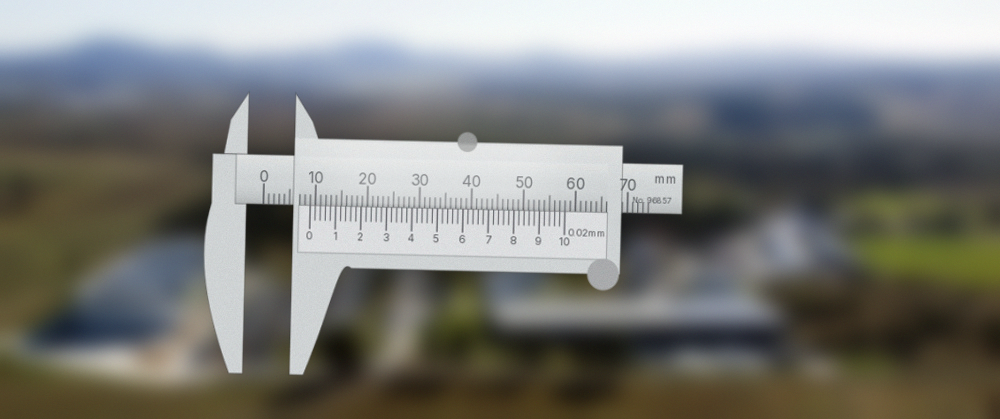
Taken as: 9.0
